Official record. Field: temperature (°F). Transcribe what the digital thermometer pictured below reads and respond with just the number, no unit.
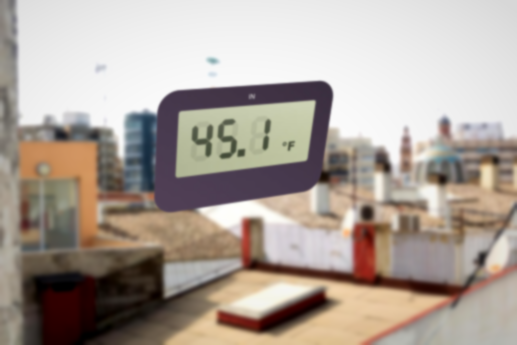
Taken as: 45.1
